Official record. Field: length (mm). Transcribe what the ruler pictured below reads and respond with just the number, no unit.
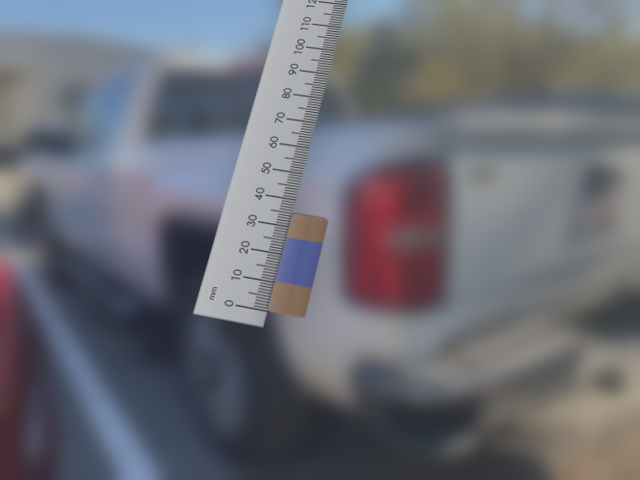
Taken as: 35
